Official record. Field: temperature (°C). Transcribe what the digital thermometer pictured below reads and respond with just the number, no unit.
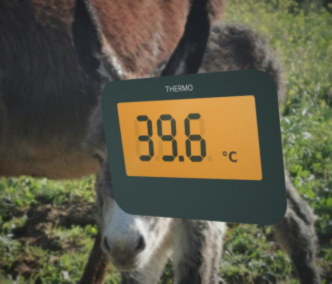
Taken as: 39.6
